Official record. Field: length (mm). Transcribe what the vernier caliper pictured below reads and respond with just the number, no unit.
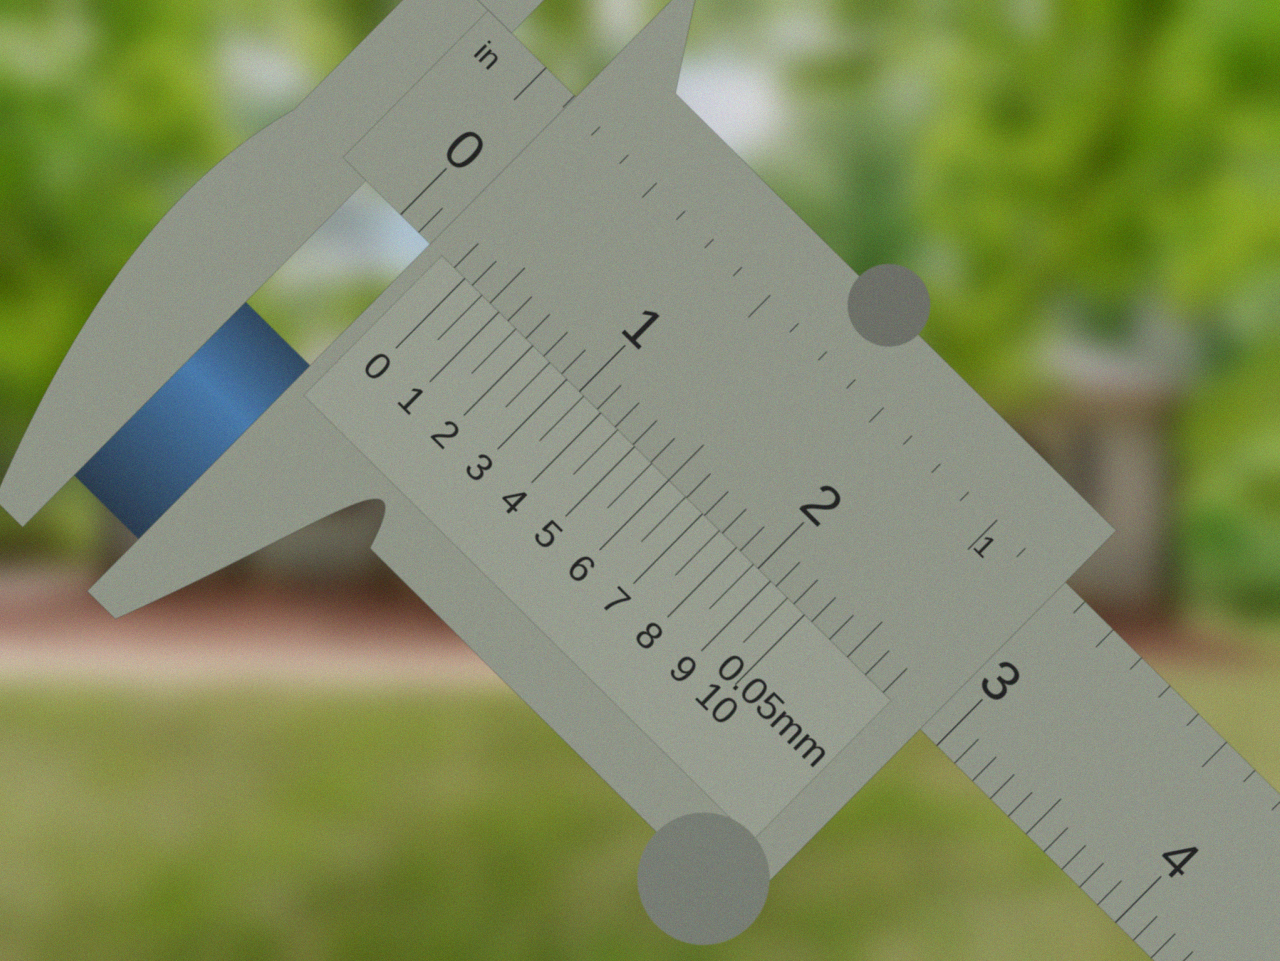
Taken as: 3.60
